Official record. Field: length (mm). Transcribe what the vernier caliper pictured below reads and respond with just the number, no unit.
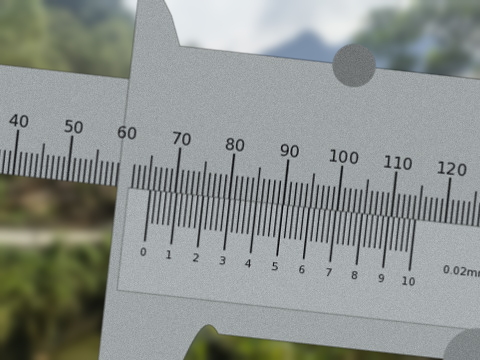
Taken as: 65.4
